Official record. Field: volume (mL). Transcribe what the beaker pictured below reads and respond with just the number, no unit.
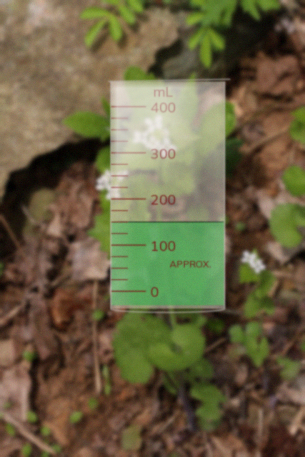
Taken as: 150
